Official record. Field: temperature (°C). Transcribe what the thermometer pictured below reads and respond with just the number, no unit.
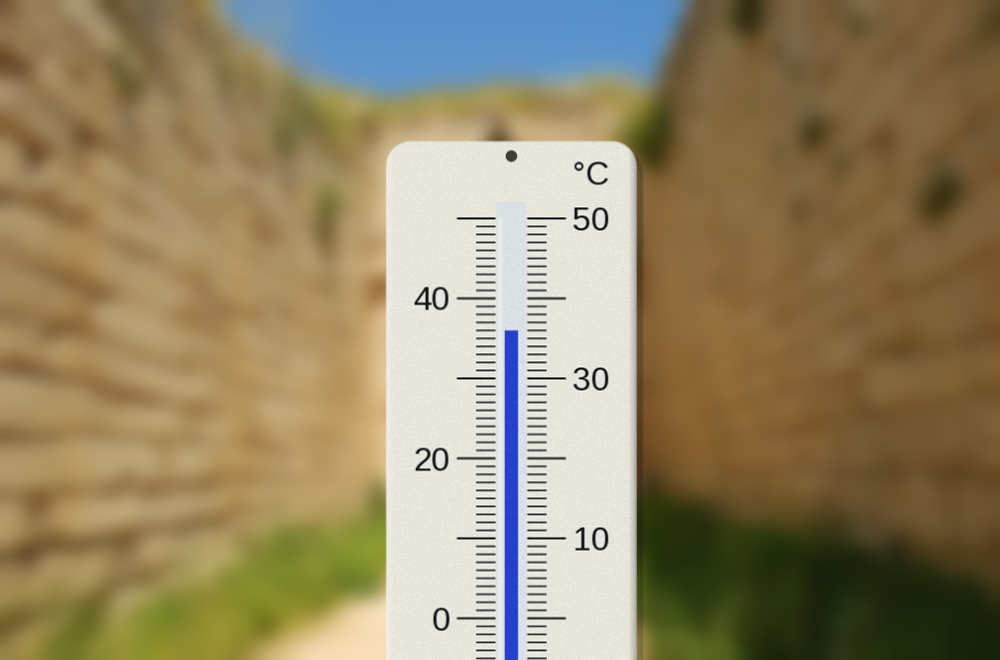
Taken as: 36
